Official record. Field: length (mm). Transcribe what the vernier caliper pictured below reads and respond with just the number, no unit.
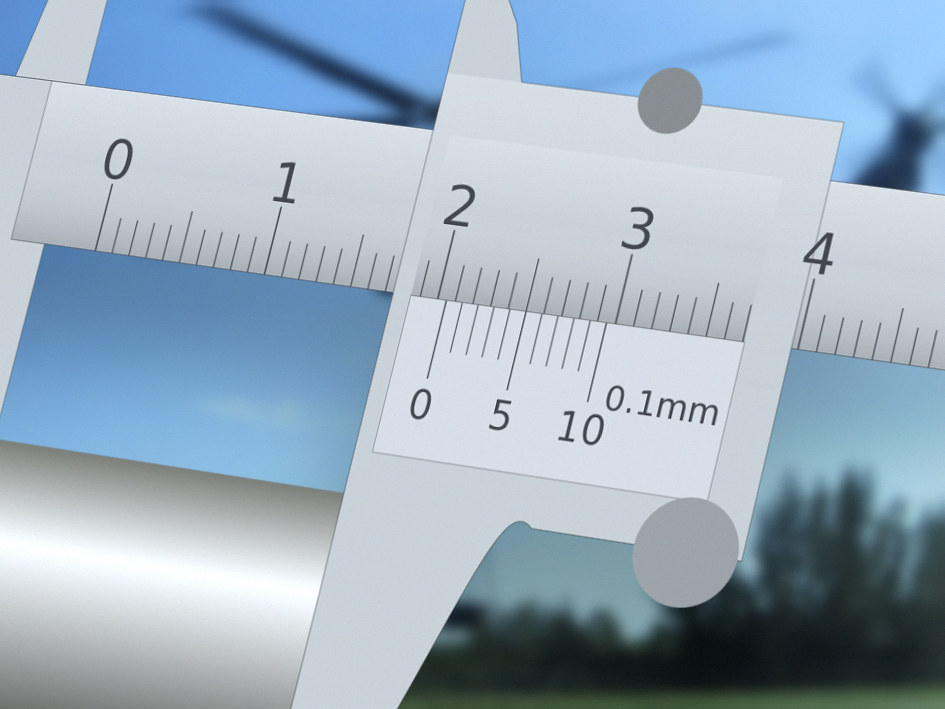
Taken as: 20.5
